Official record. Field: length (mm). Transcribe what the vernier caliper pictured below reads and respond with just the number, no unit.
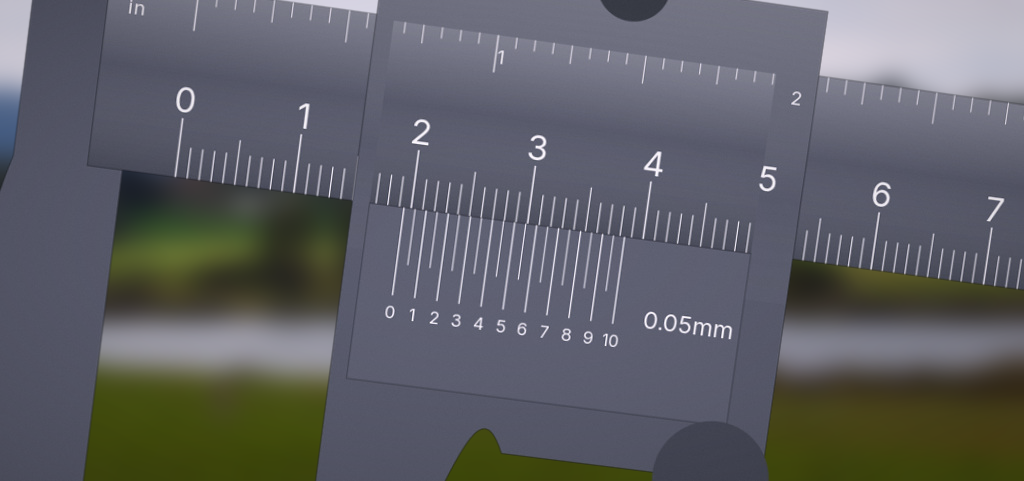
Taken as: 19.4
